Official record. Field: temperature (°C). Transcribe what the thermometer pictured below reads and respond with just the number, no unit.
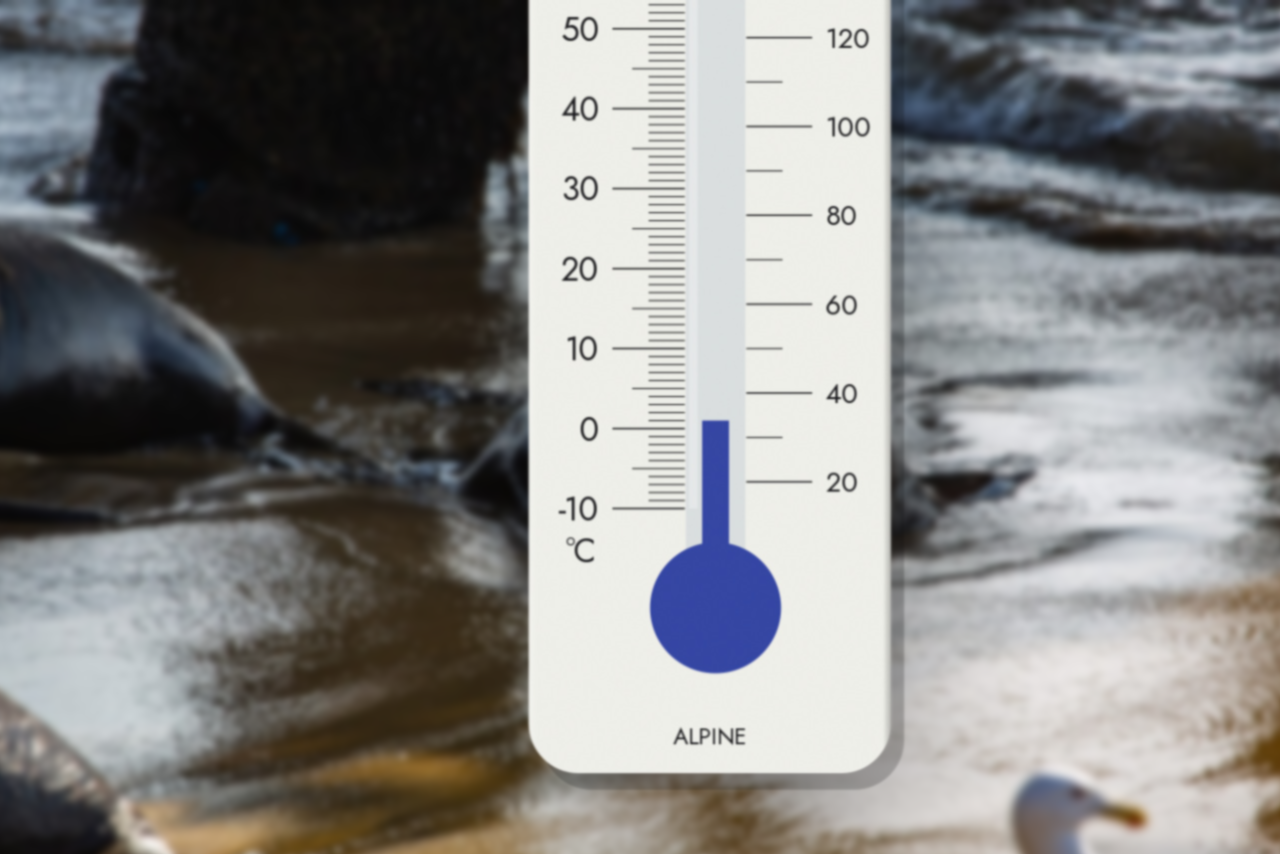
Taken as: 1
